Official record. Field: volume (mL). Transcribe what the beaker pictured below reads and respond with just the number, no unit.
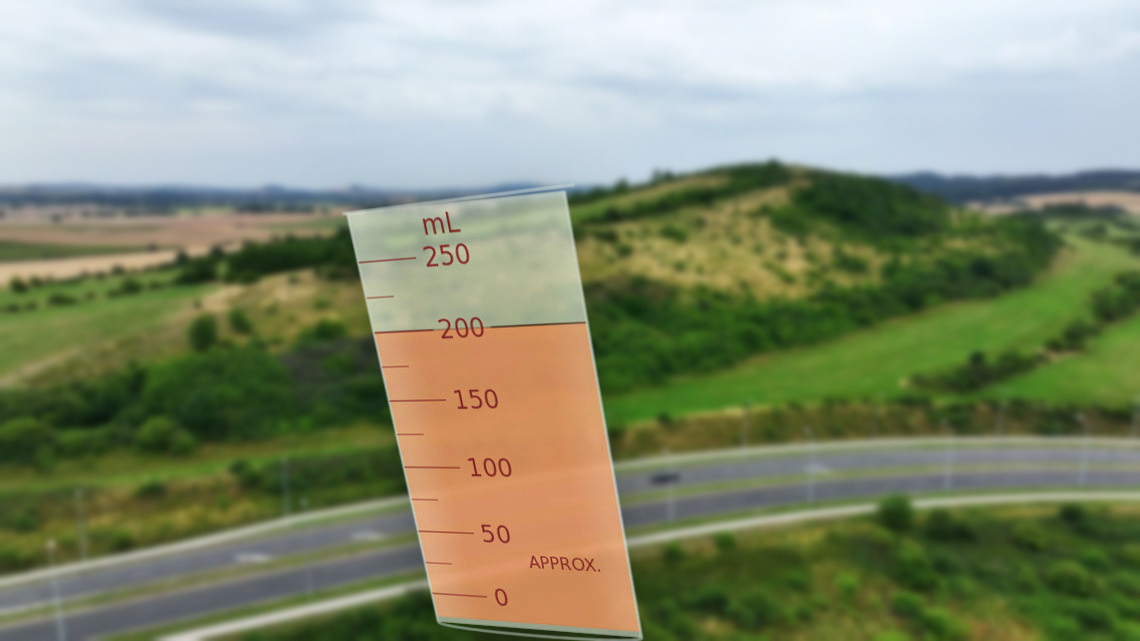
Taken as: 200
